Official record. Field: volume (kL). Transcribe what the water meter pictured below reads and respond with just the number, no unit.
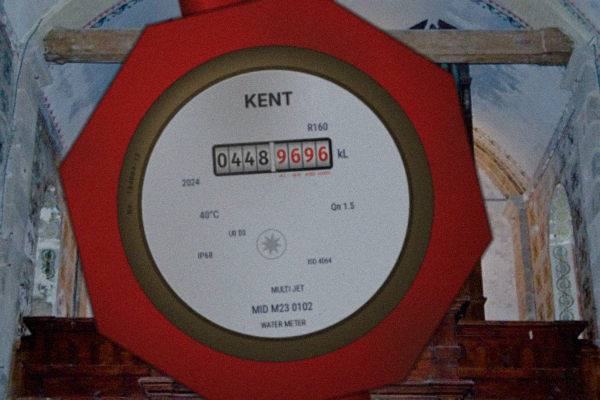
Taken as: 448.9696
